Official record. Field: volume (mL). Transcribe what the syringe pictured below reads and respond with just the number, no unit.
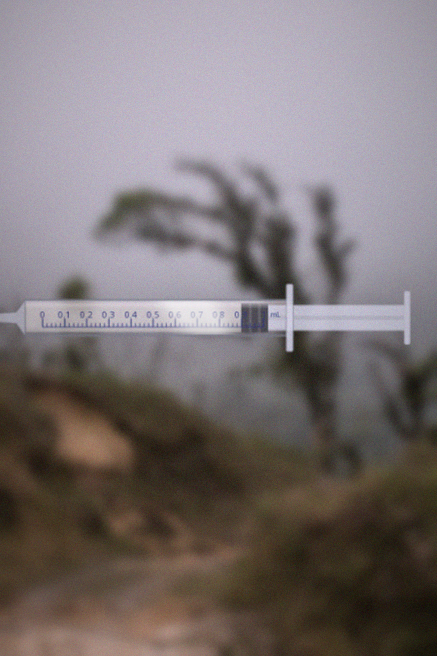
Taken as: 0.9
